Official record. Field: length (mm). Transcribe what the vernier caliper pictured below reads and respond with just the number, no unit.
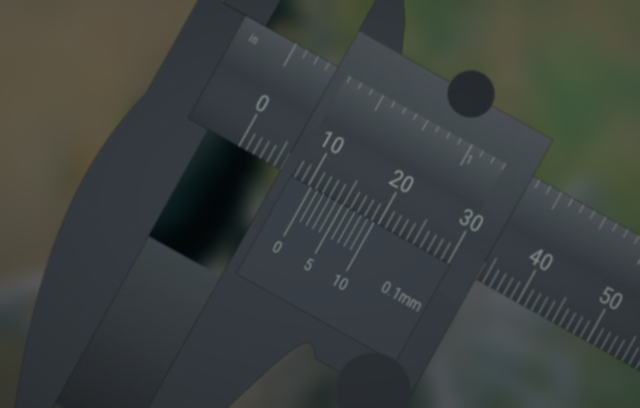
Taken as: 10.4
